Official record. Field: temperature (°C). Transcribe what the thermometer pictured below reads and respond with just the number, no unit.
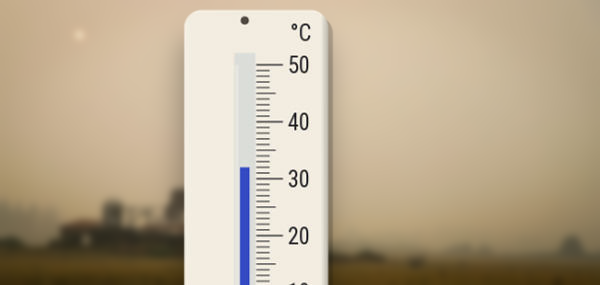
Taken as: 32
